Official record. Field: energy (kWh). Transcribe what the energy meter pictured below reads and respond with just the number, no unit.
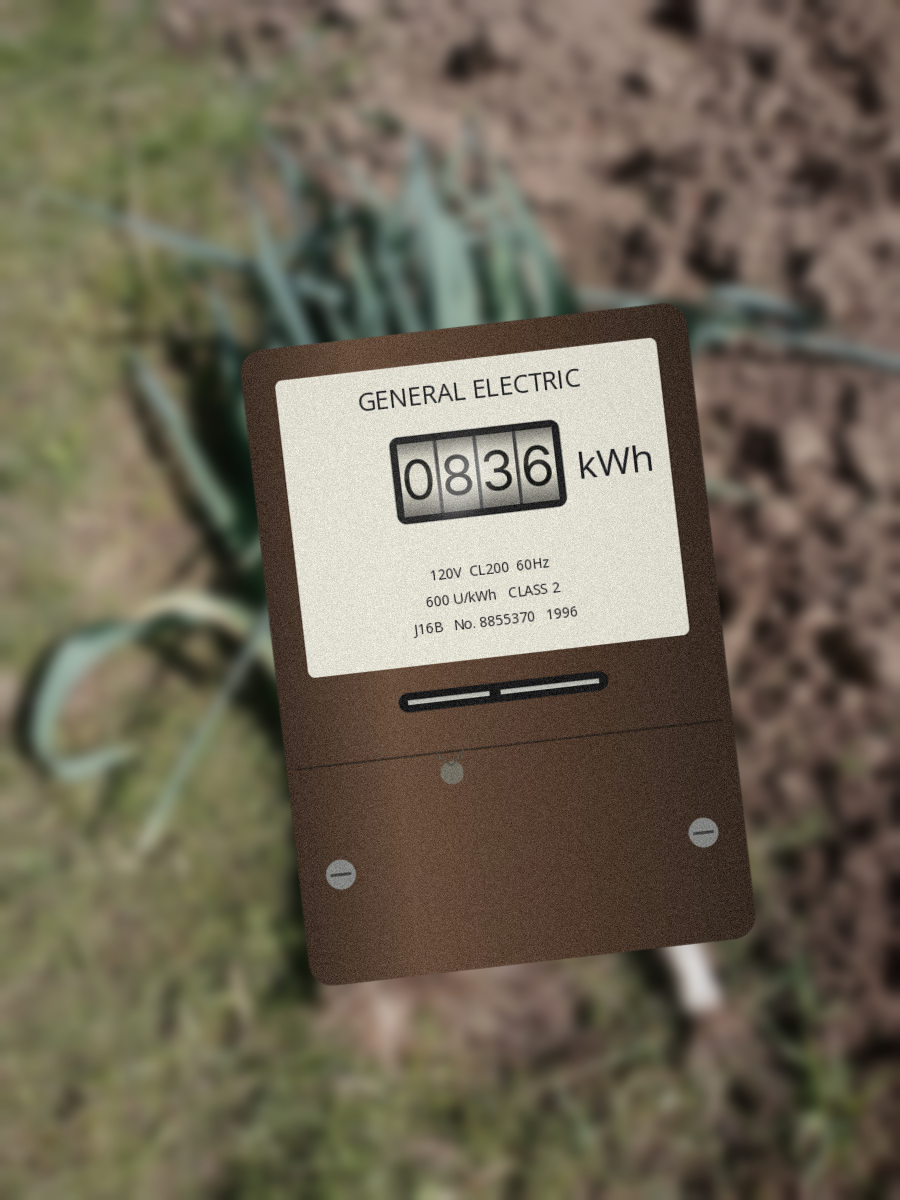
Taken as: 836
